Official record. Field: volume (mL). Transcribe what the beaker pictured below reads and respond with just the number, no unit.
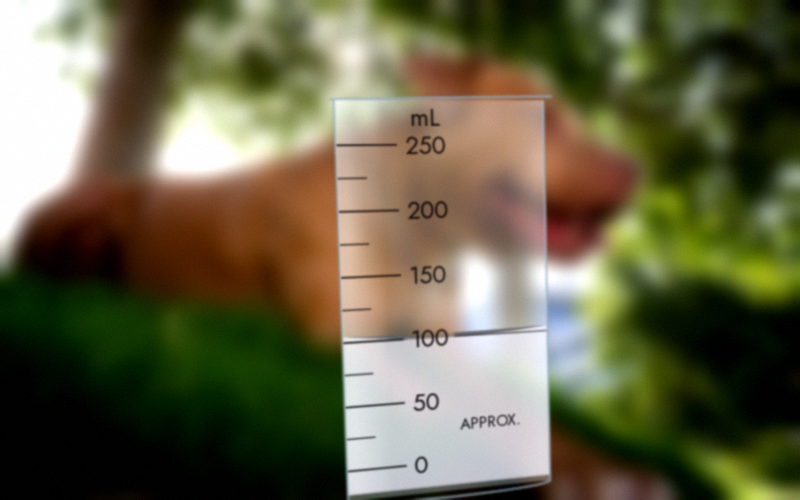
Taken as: 100
